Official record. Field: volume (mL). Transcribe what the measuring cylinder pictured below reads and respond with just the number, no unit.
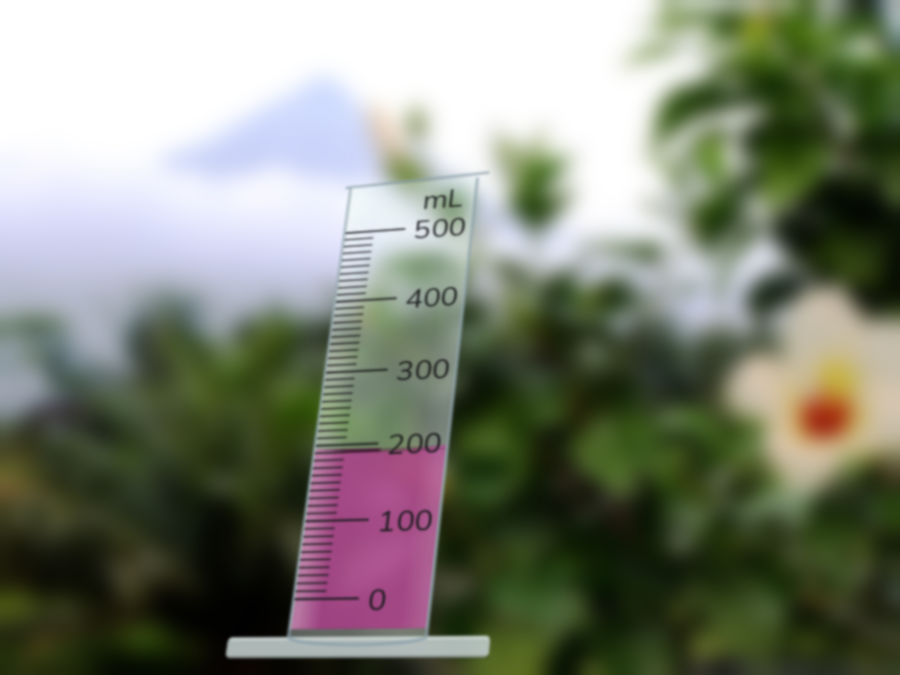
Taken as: 190
